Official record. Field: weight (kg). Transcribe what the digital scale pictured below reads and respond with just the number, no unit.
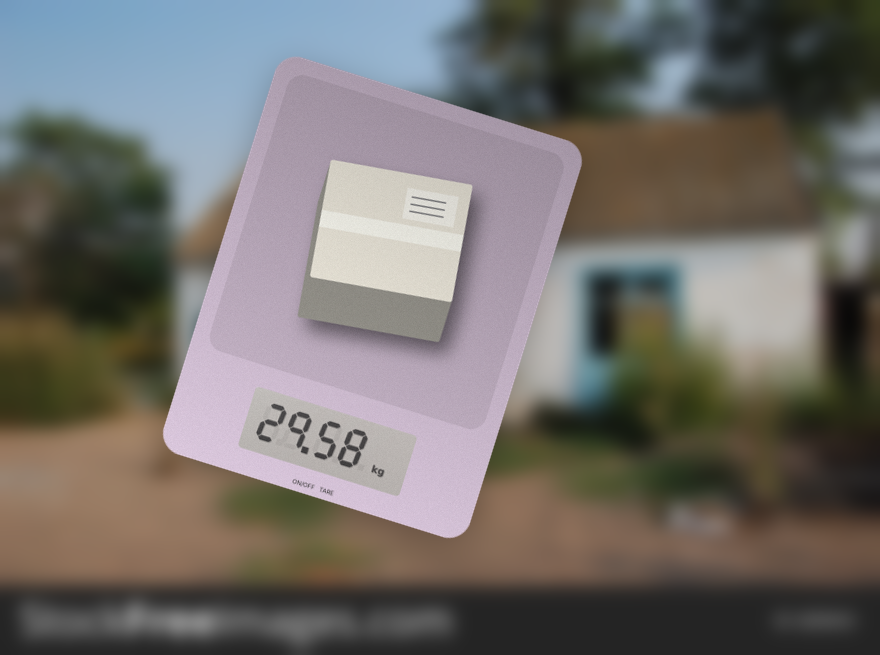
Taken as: 29.58
